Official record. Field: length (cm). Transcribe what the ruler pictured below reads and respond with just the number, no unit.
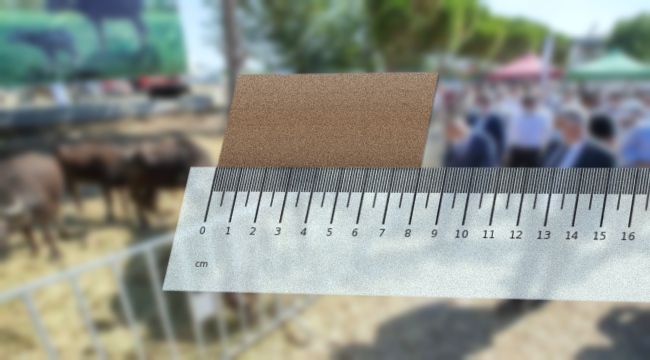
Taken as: 8
